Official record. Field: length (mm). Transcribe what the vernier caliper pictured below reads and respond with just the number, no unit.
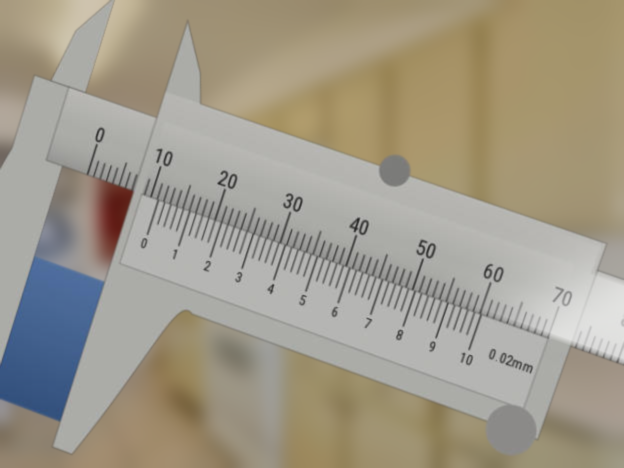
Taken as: 11.2
